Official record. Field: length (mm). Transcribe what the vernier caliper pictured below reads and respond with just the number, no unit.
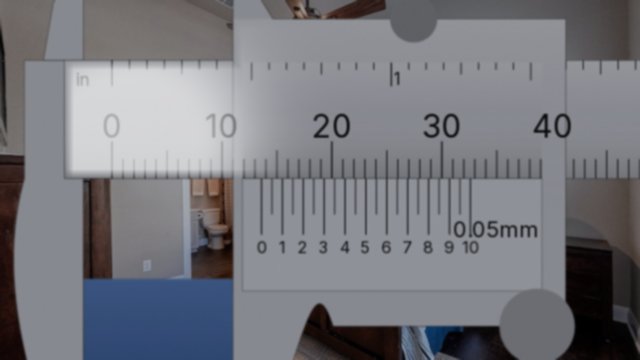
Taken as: 13.6
